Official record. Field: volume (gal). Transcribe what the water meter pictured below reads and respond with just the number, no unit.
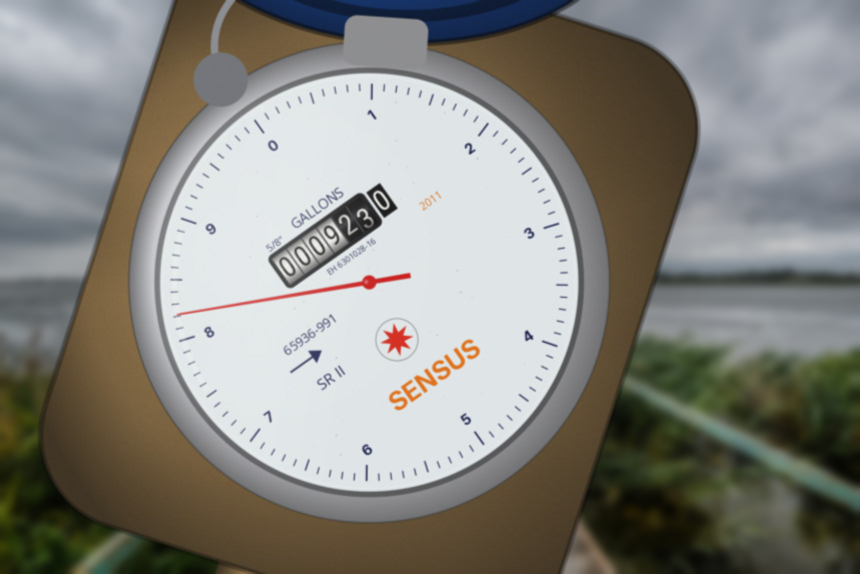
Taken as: 9228.2
